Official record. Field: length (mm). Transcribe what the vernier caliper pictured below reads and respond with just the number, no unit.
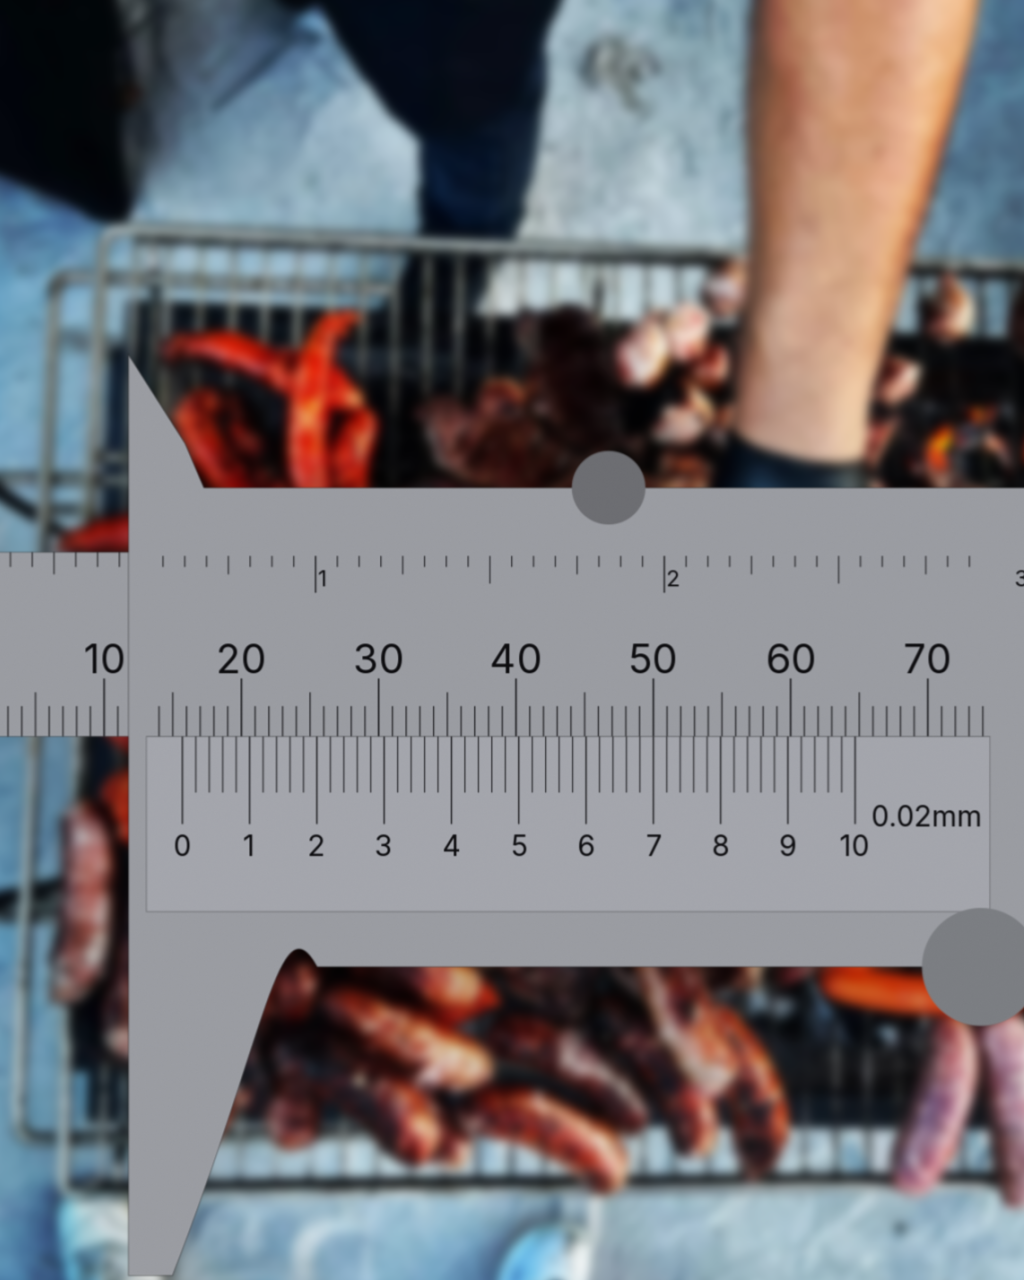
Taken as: 15.7
